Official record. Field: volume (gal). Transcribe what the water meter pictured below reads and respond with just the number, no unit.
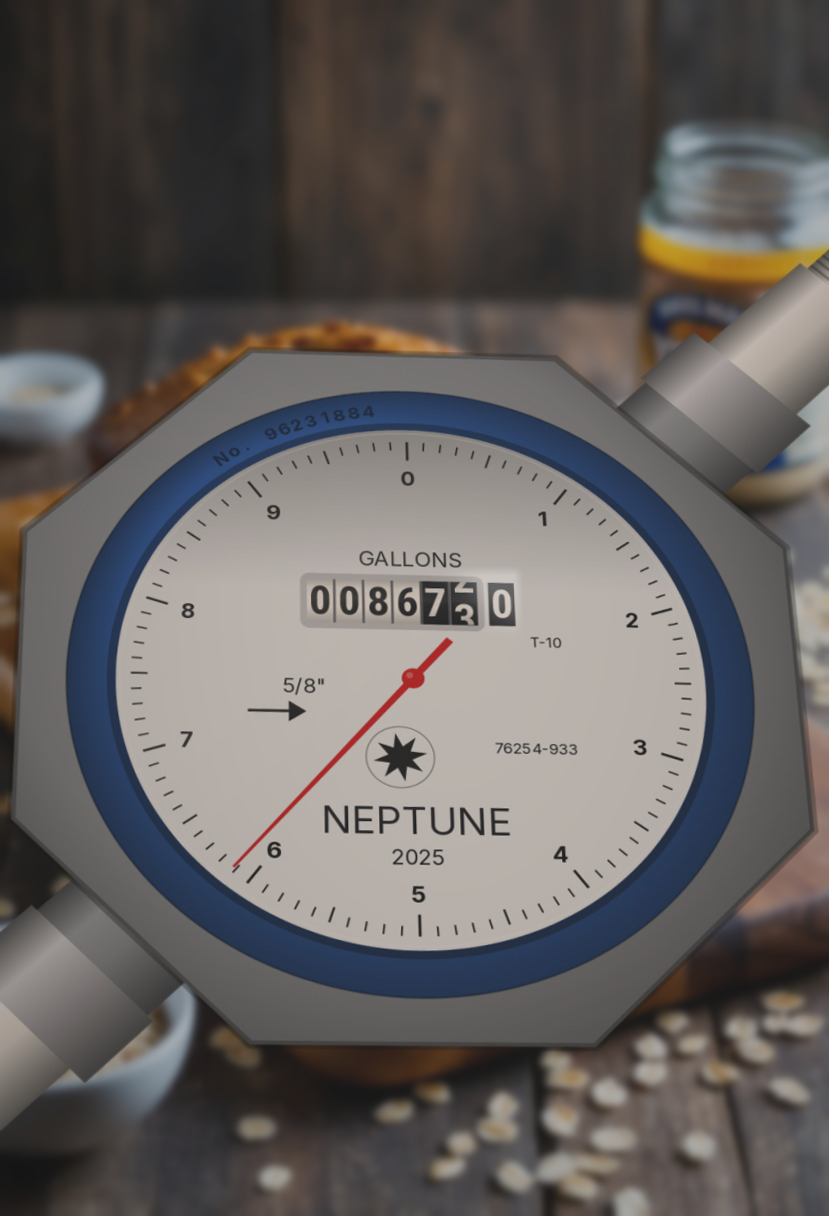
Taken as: 86726.1
